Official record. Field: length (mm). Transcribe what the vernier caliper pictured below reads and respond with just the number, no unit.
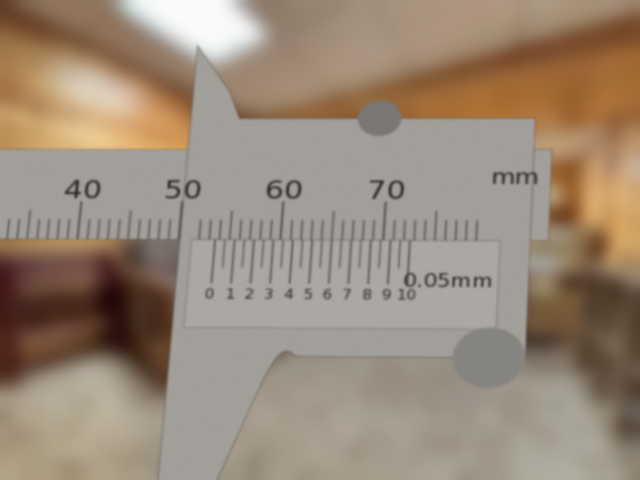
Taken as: 53.6
